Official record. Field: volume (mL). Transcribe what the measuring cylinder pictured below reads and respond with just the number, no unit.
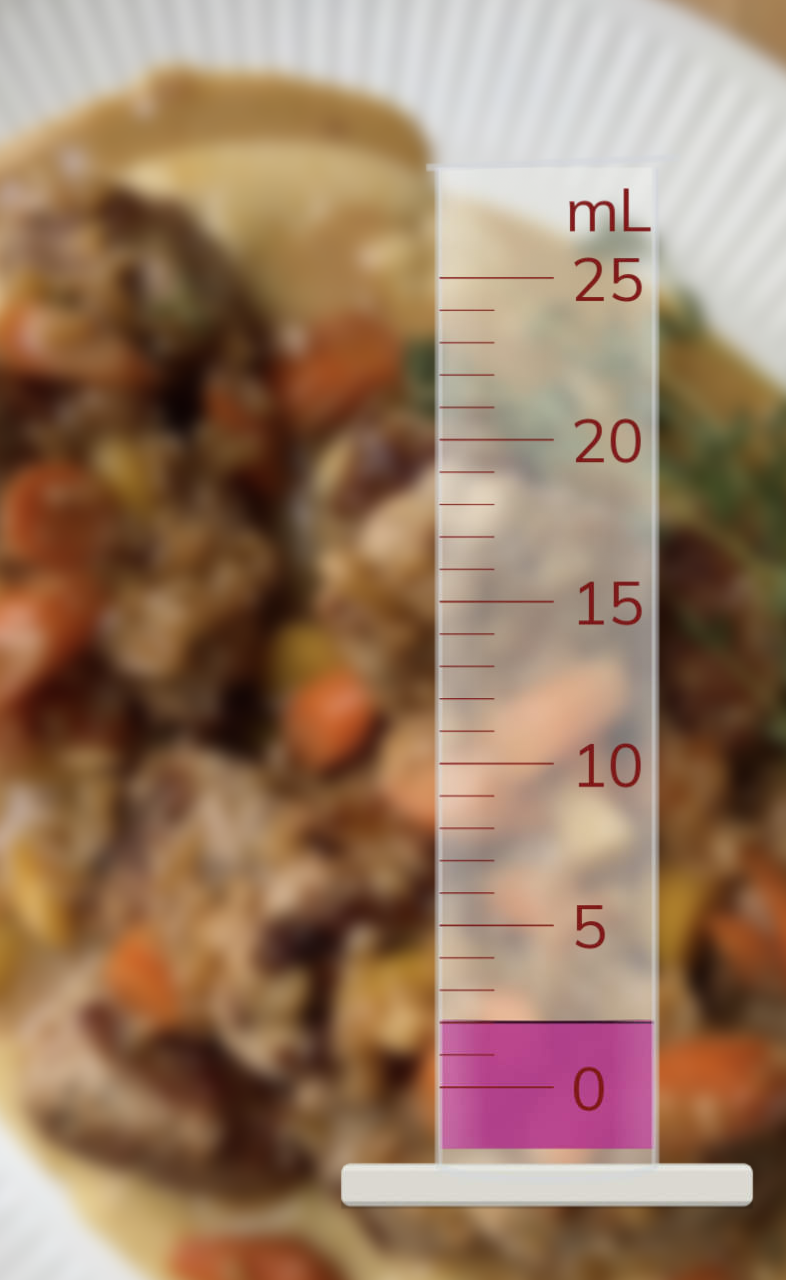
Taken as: 2
